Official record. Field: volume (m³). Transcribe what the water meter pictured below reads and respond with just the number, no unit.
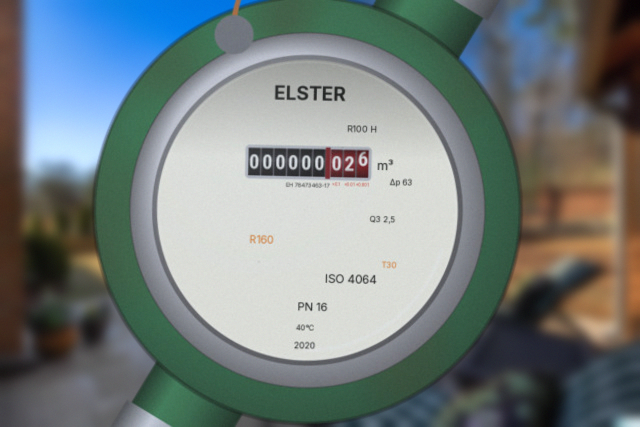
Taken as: 0.026
